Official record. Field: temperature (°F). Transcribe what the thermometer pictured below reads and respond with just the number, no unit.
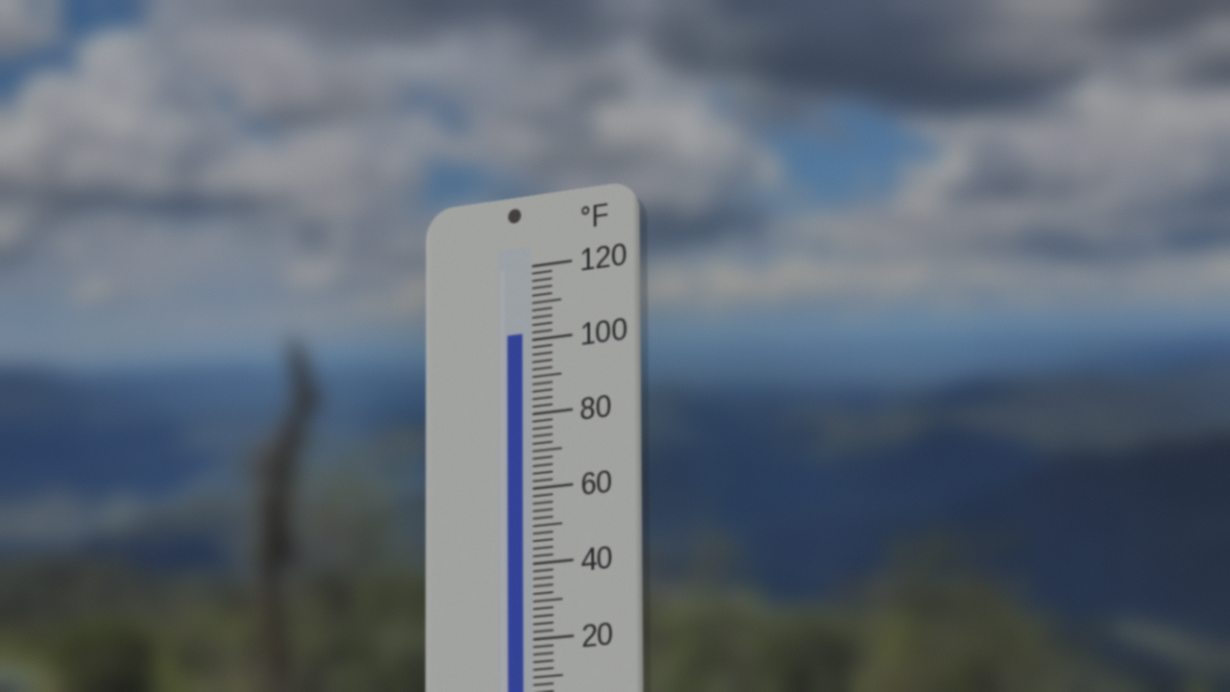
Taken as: 102
